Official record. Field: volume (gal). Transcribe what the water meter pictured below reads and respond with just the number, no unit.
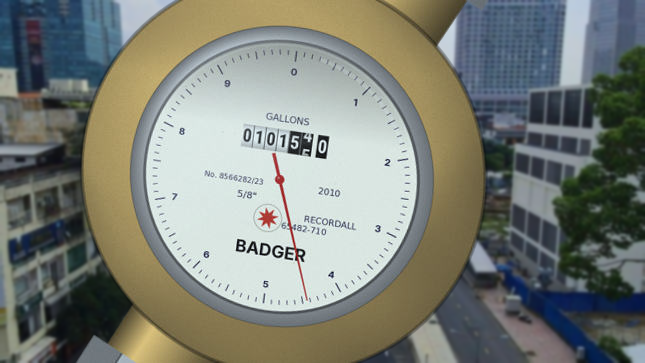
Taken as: 101544.4
